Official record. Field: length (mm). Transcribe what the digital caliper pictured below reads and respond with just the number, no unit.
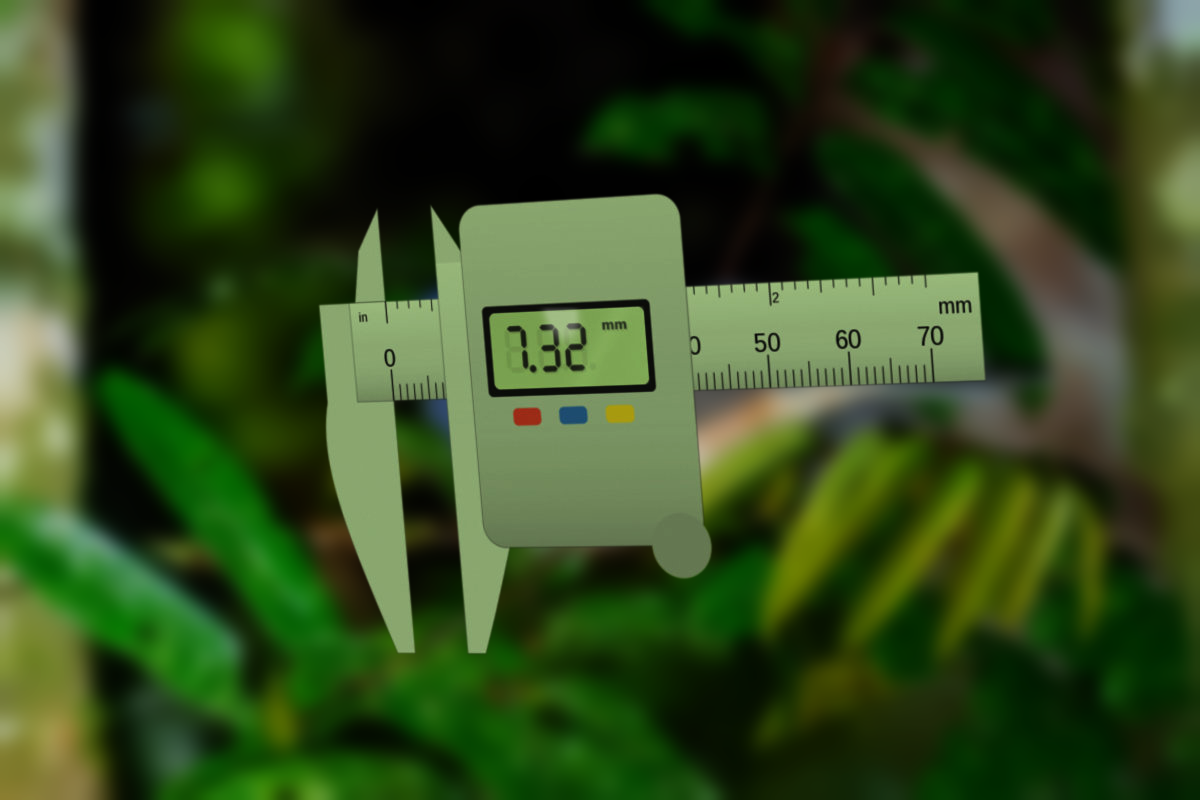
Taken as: 7.32
